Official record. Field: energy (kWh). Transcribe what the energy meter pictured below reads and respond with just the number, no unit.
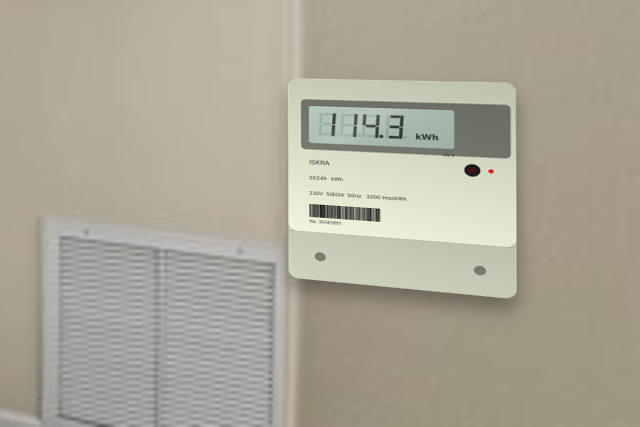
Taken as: 114.3
